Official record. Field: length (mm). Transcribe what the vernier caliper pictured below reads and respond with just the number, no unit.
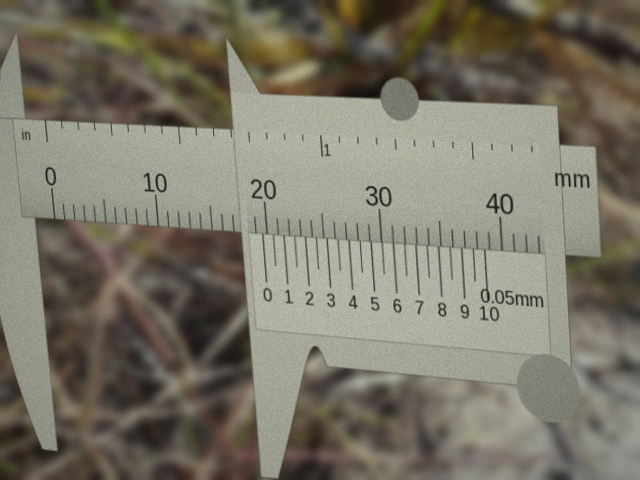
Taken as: 19.6
